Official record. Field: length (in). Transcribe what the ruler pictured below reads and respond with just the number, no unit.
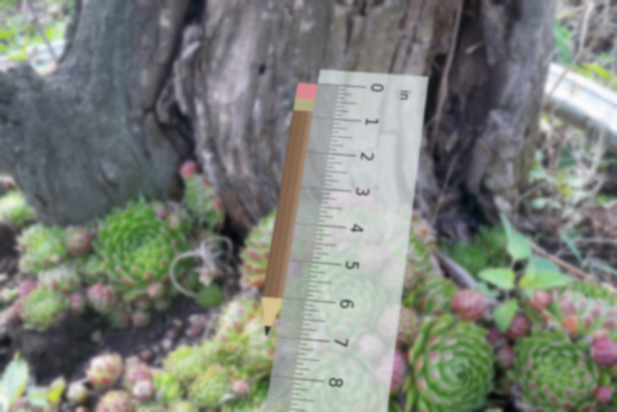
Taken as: 7
